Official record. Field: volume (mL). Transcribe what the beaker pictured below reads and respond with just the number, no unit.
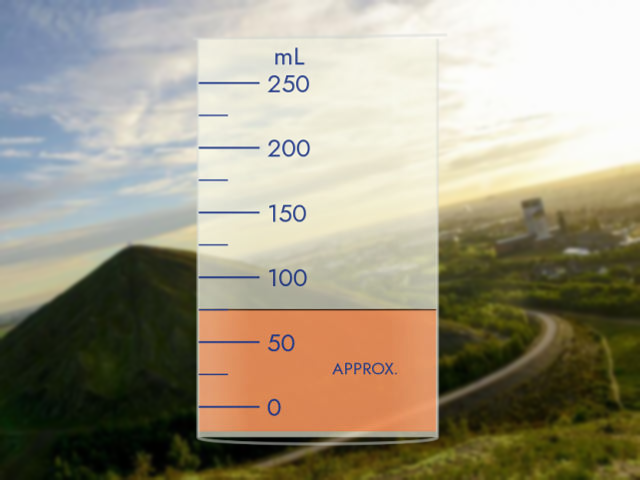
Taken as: 75
